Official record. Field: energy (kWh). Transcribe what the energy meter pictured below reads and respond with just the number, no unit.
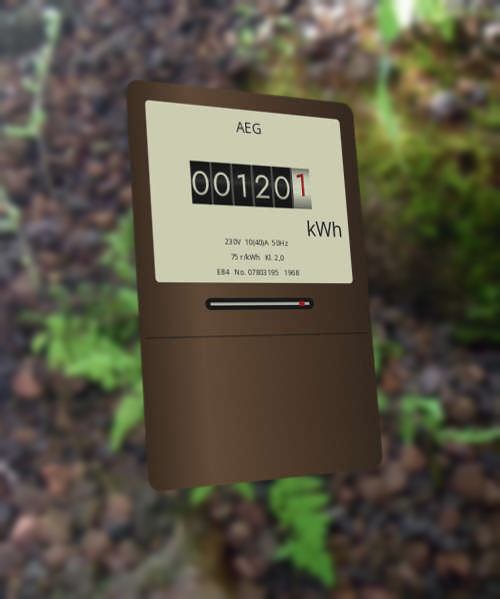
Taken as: 120.1
